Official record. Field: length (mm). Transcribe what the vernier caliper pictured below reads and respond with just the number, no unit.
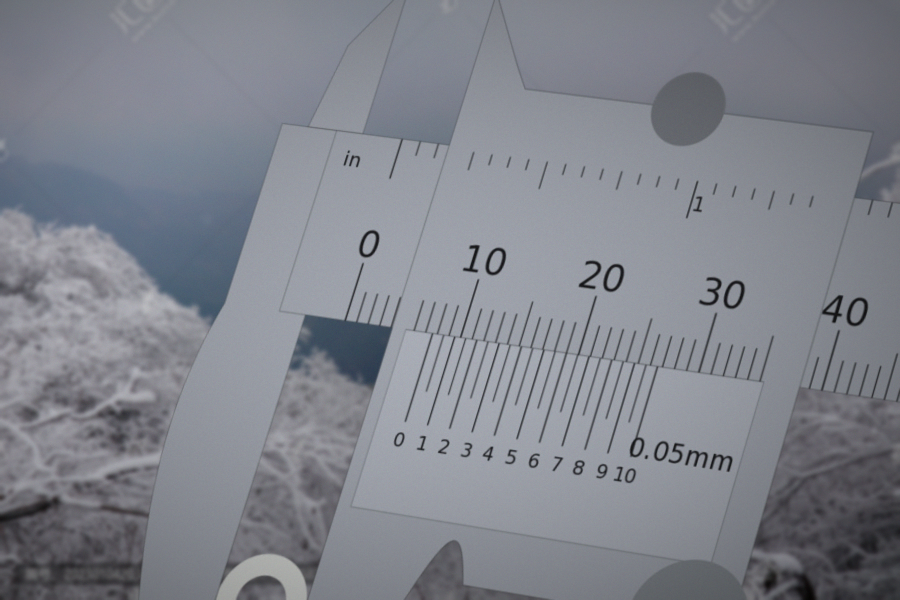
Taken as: 7.6
